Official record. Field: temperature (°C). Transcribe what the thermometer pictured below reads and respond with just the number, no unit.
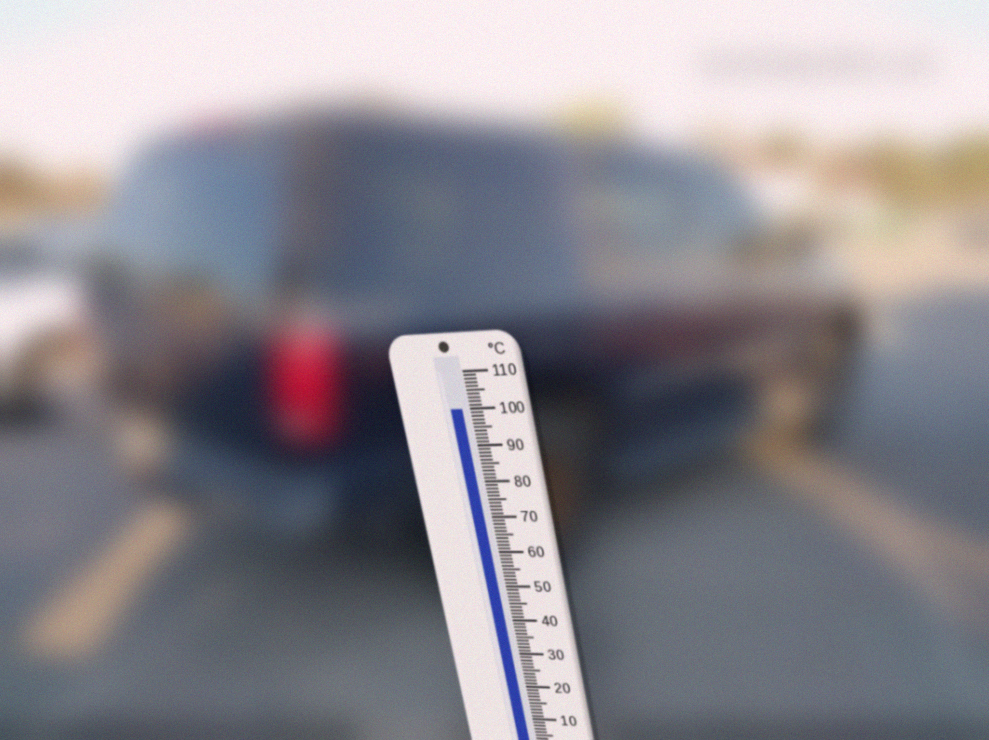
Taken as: 100
